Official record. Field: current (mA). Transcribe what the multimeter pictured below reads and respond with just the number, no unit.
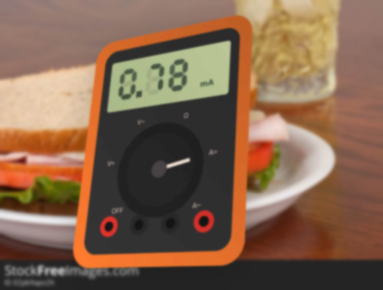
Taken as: 0.78
